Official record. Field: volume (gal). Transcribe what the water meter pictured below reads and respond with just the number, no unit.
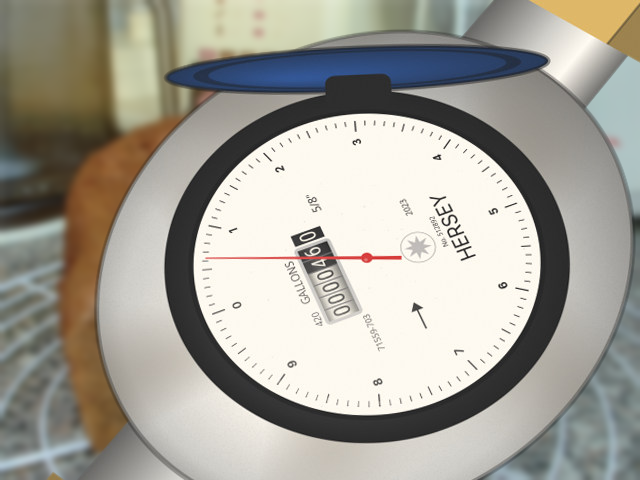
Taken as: 460.6
